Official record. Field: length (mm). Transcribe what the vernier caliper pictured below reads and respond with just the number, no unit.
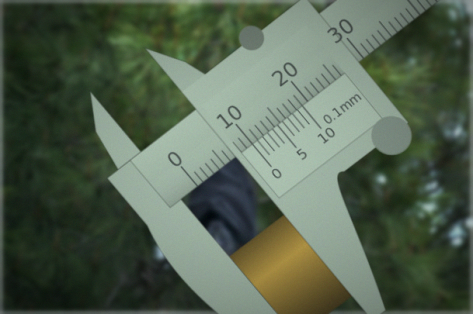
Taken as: 10.0
